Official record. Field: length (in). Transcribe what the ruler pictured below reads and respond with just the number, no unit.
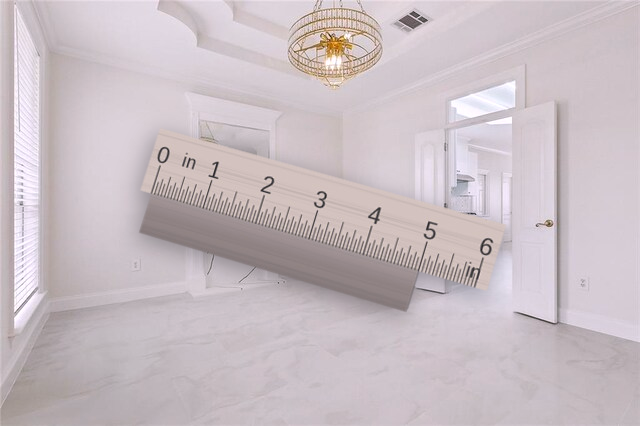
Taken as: 5
